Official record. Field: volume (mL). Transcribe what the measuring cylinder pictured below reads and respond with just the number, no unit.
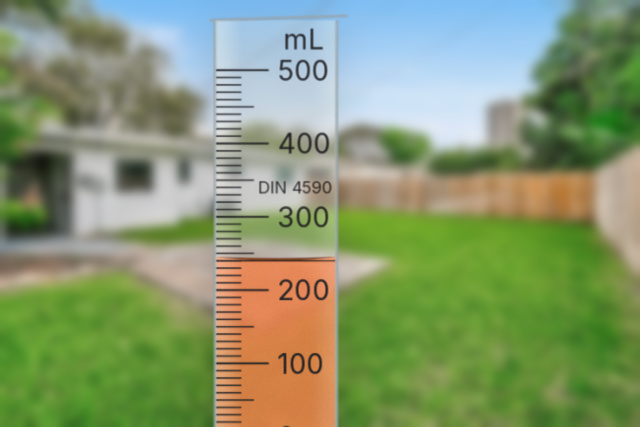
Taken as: 240
